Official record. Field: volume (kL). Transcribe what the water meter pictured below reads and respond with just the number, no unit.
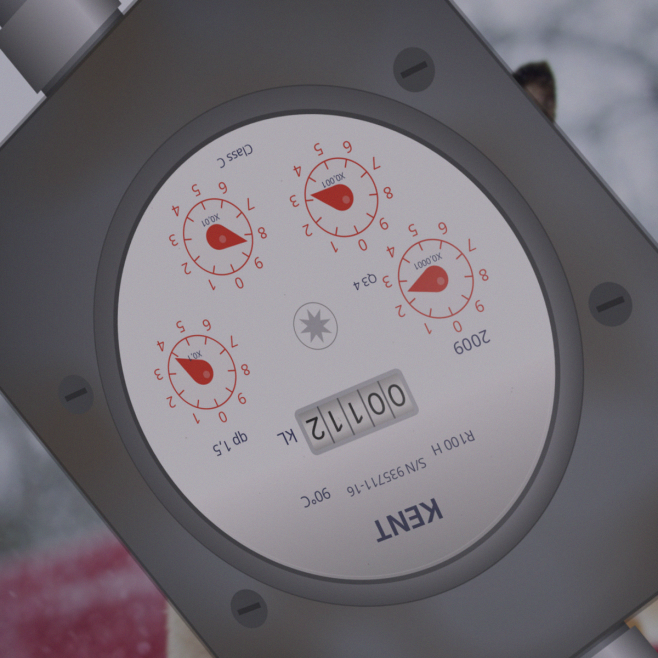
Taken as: 112.3832
